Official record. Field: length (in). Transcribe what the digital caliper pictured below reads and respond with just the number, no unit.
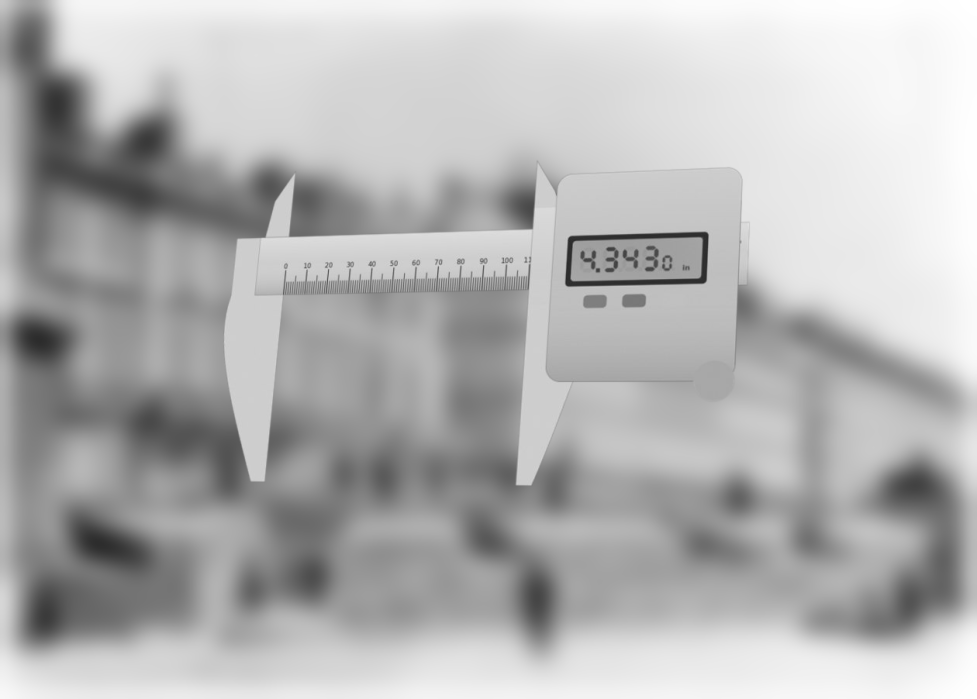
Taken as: 4.3430
